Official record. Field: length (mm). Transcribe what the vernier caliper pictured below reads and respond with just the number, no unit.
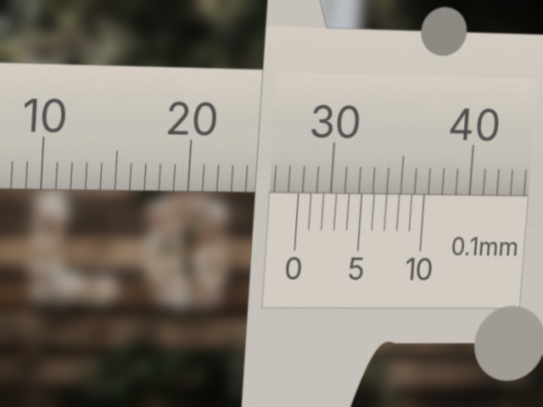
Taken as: 27.7
